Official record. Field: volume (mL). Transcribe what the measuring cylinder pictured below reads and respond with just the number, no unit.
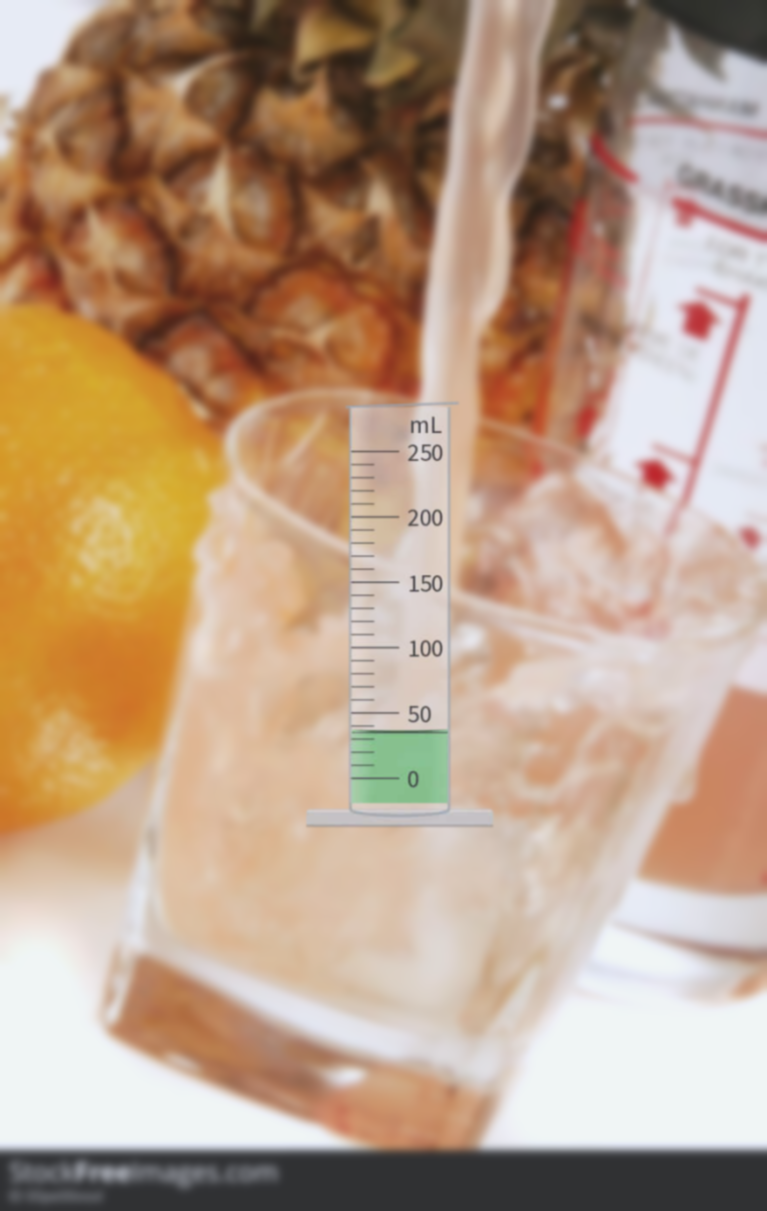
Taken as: 35
